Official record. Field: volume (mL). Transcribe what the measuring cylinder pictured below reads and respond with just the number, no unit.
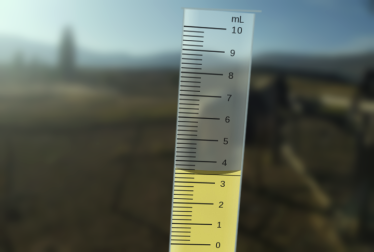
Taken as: 3.4
